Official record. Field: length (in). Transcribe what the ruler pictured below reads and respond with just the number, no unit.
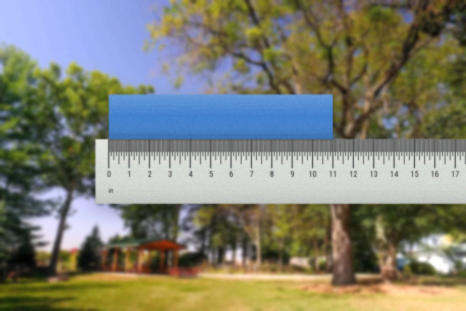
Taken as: 11
